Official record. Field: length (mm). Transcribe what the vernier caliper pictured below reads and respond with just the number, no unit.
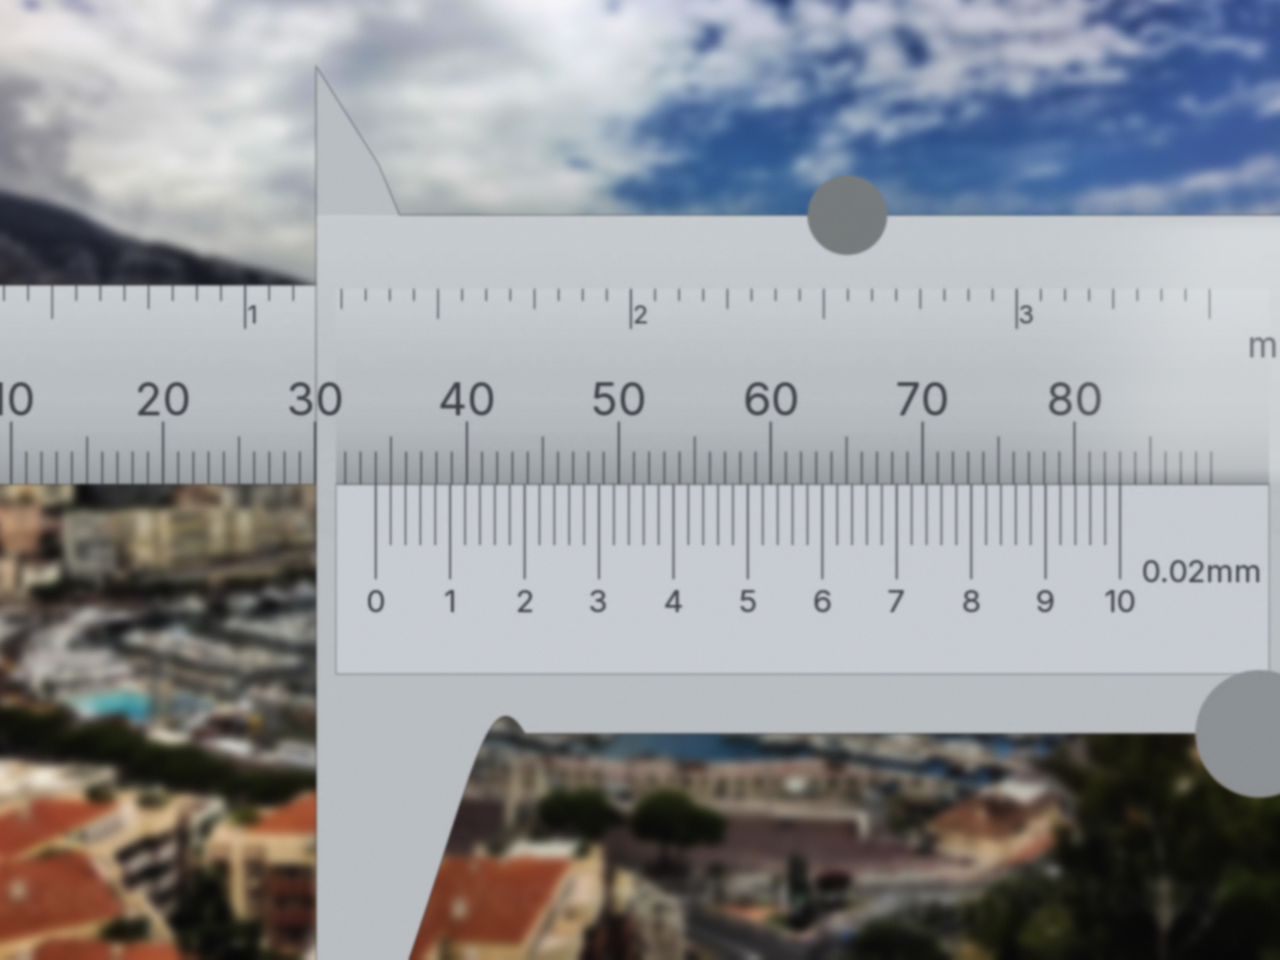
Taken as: 34.0
